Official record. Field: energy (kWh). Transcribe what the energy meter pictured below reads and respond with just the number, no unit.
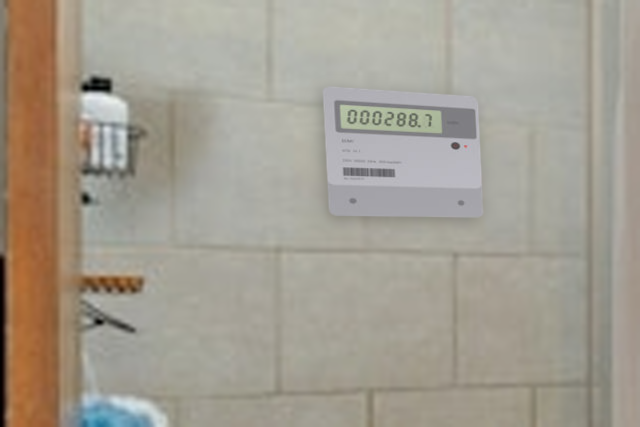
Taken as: 288.7
